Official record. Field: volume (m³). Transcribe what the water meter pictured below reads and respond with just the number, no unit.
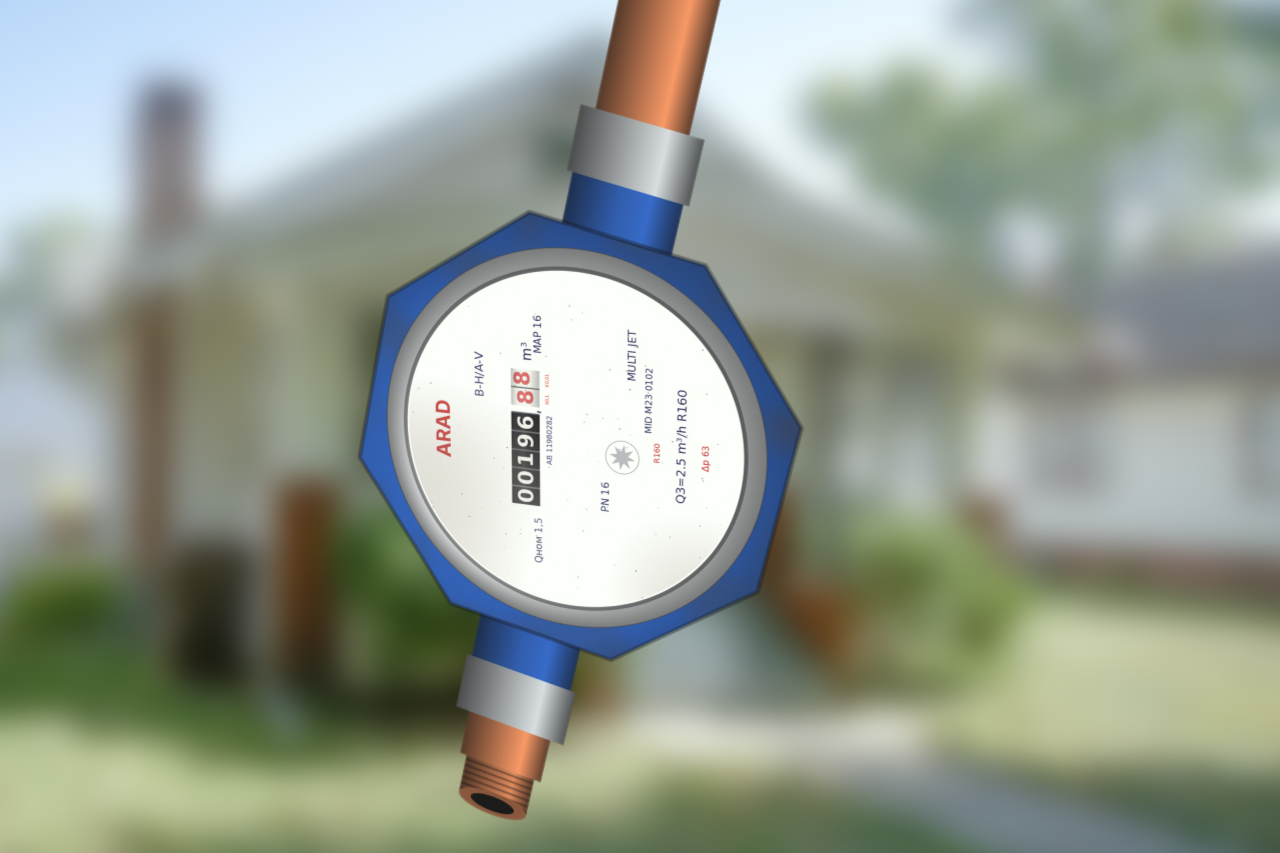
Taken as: 196.88
